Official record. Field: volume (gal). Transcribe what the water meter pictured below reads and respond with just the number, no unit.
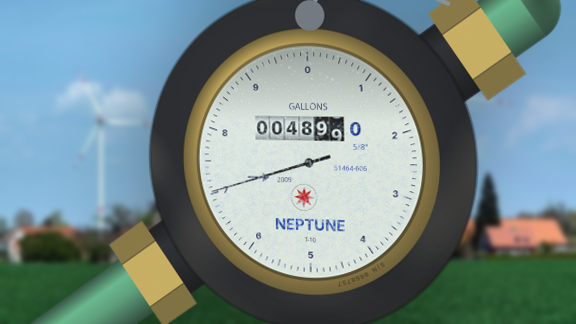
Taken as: 48987.0
